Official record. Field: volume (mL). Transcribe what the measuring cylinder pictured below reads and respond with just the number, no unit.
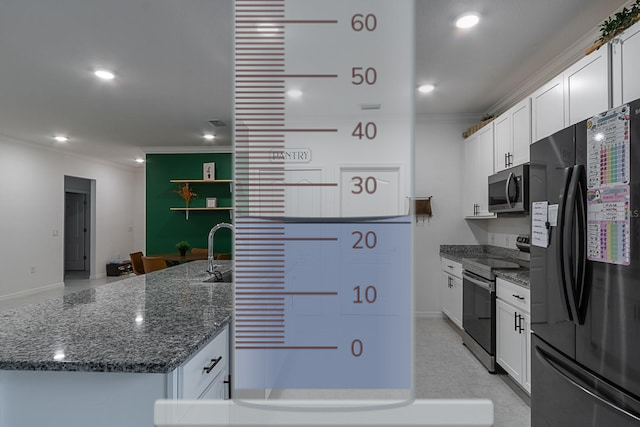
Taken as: 23
